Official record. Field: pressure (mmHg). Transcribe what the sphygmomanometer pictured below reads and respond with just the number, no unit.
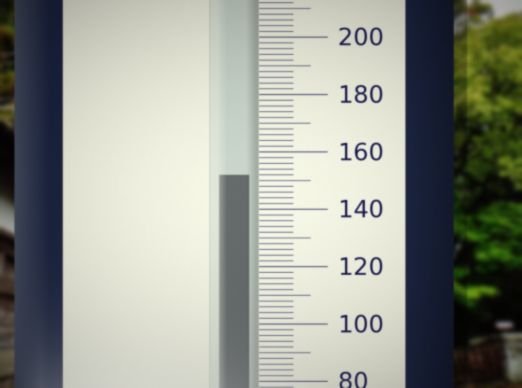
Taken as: 152
